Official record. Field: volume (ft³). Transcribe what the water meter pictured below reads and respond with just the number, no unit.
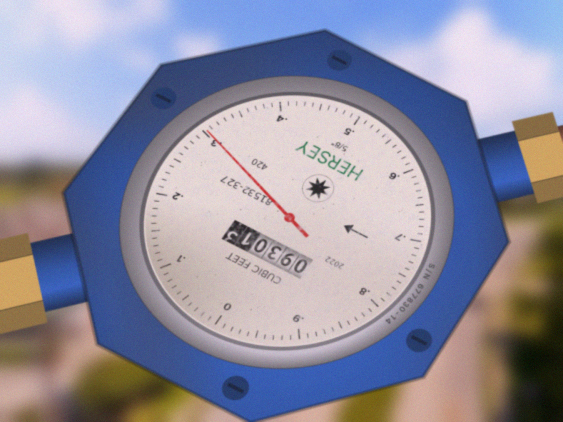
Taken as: 93013.30
